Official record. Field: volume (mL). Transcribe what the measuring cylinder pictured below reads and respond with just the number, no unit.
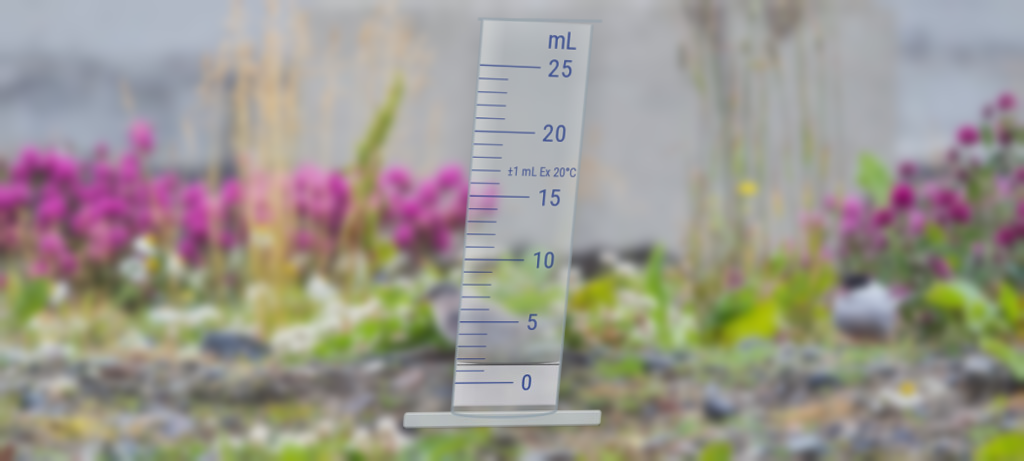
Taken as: 1.5
